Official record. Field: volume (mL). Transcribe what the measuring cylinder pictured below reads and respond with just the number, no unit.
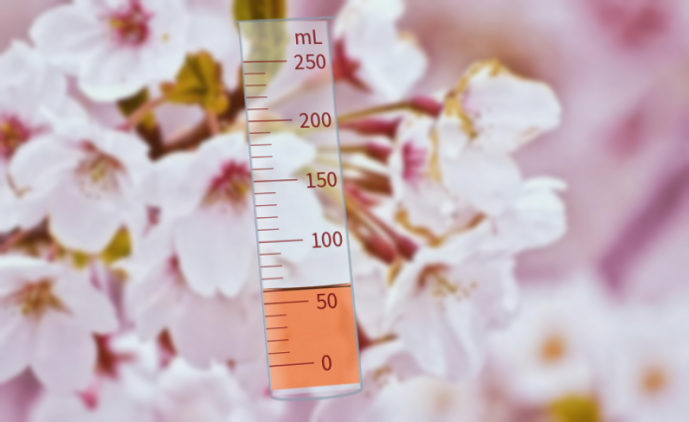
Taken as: 60
